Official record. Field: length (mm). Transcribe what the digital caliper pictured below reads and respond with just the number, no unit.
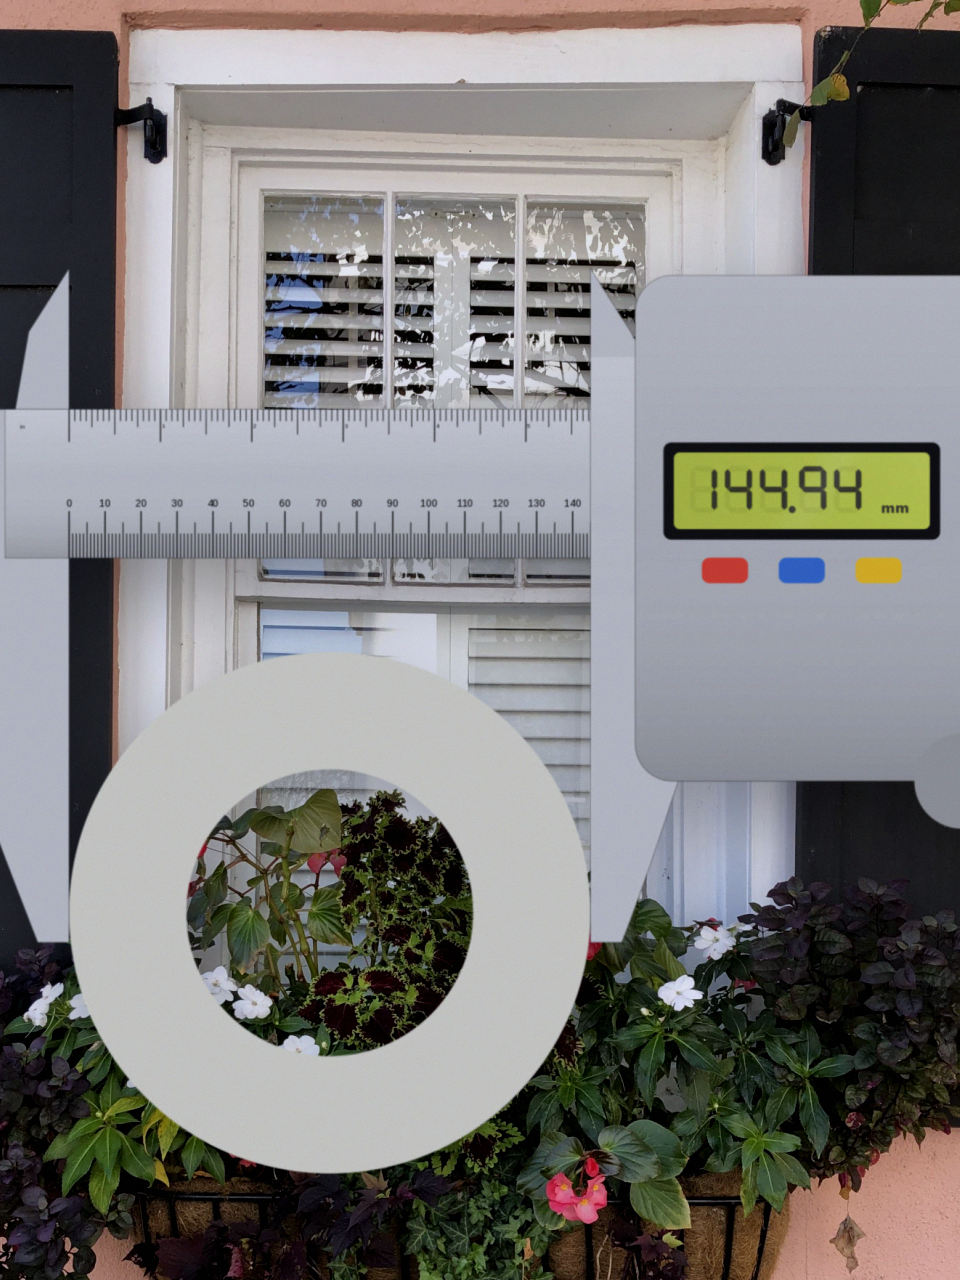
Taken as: 144.94
